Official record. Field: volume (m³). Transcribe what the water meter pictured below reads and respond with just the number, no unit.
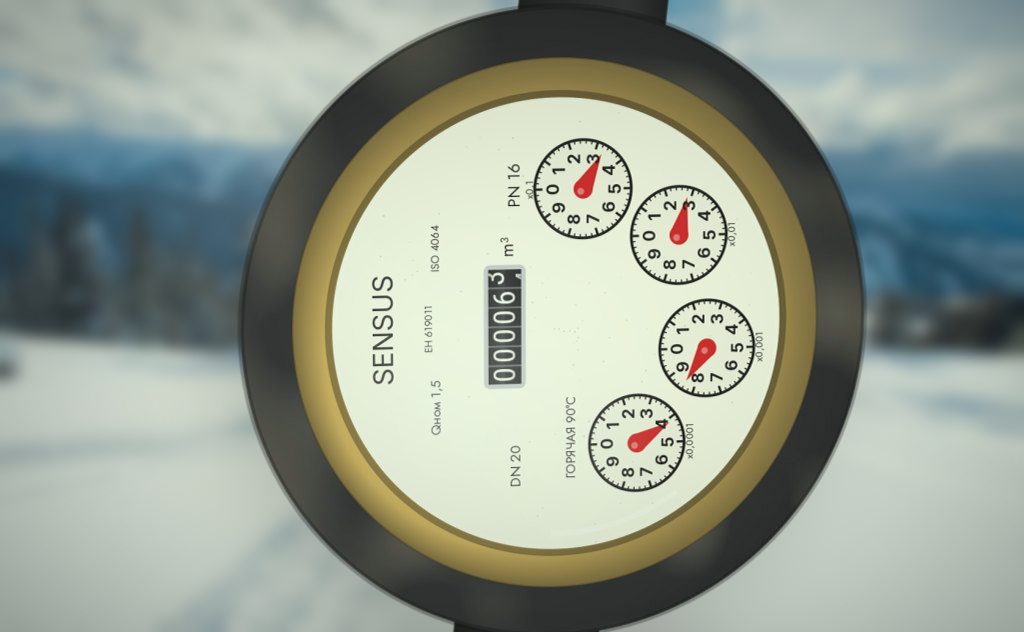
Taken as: 63.3284
